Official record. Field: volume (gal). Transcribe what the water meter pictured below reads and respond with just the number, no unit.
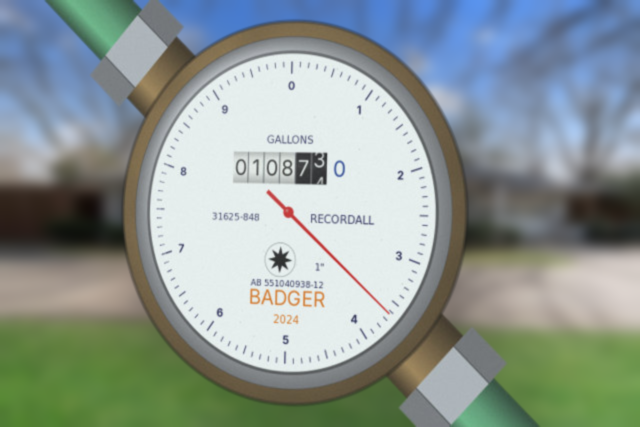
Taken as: 108733.6
